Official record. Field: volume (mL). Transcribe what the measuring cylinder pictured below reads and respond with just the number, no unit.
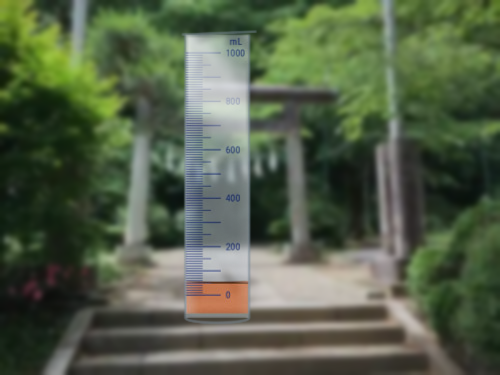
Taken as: 50
